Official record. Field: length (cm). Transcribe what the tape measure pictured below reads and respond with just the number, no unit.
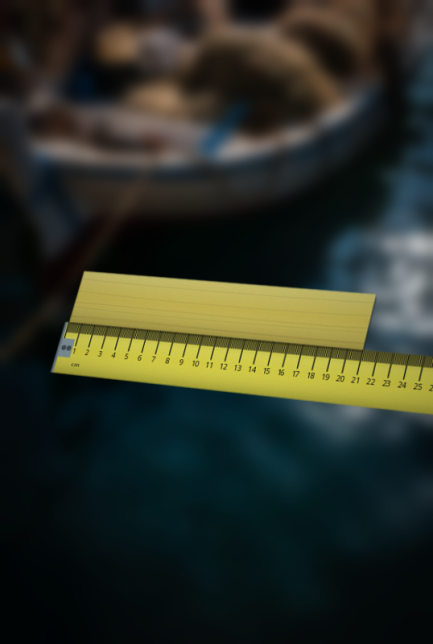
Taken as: 21
